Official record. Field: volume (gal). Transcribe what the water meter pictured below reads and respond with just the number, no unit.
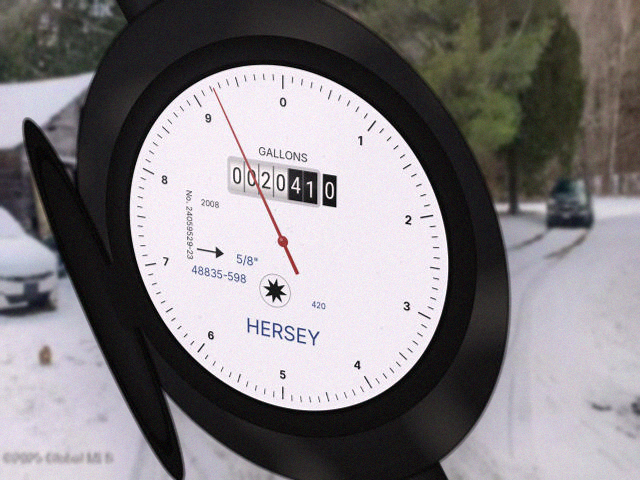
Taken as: 20409.2
